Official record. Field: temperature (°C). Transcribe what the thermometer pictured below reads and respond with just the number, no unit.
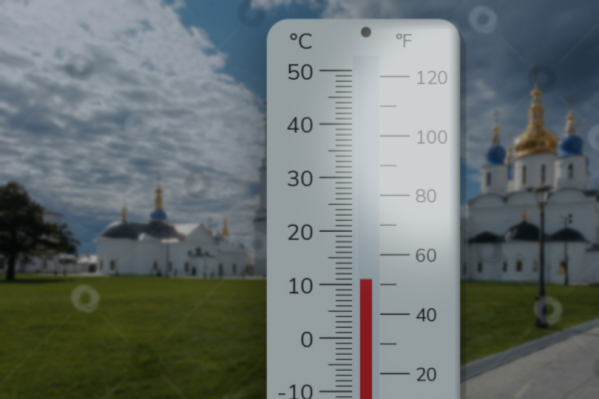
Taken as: 11
